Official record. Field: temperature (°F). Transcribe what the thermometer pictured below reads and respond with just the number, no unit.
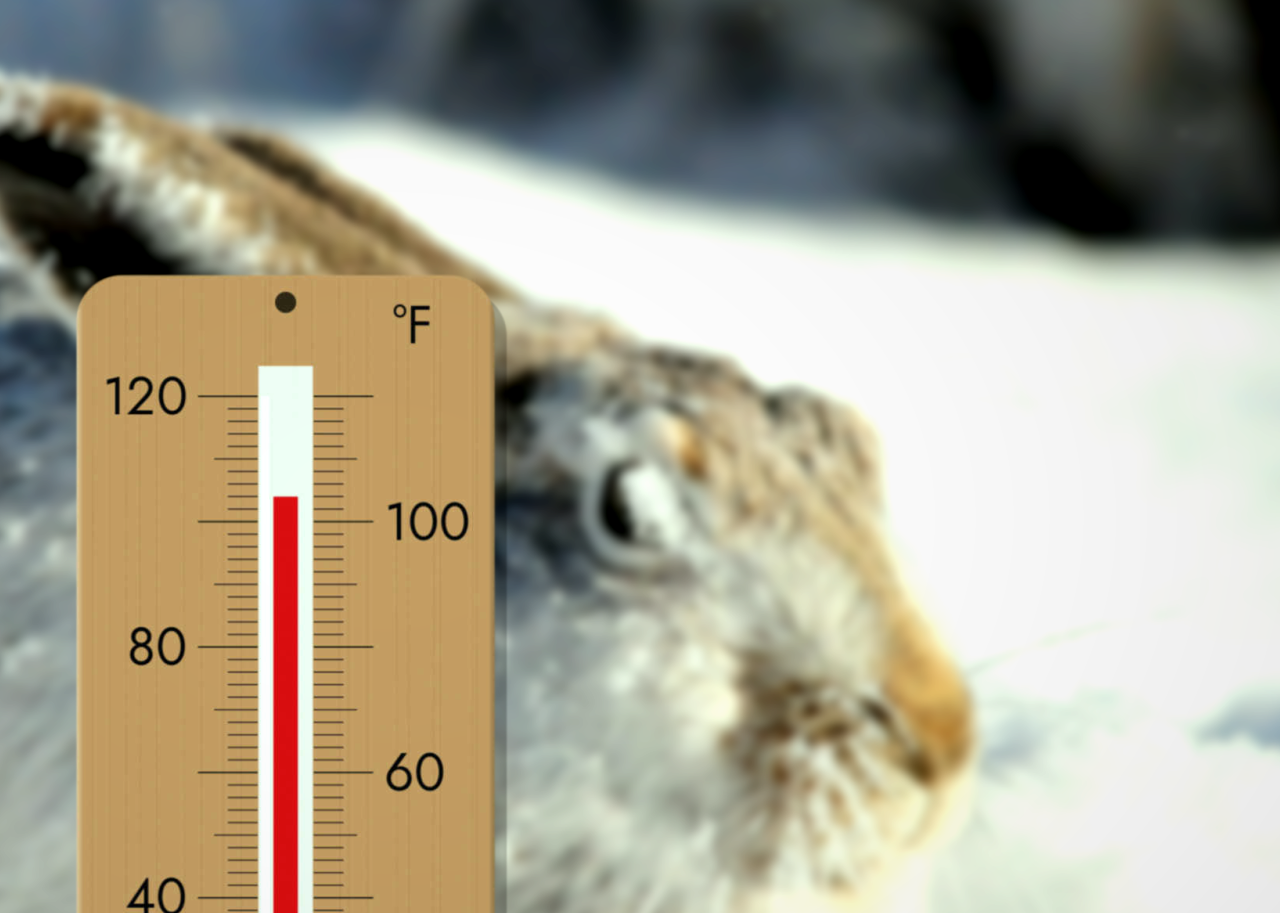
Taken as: 104
